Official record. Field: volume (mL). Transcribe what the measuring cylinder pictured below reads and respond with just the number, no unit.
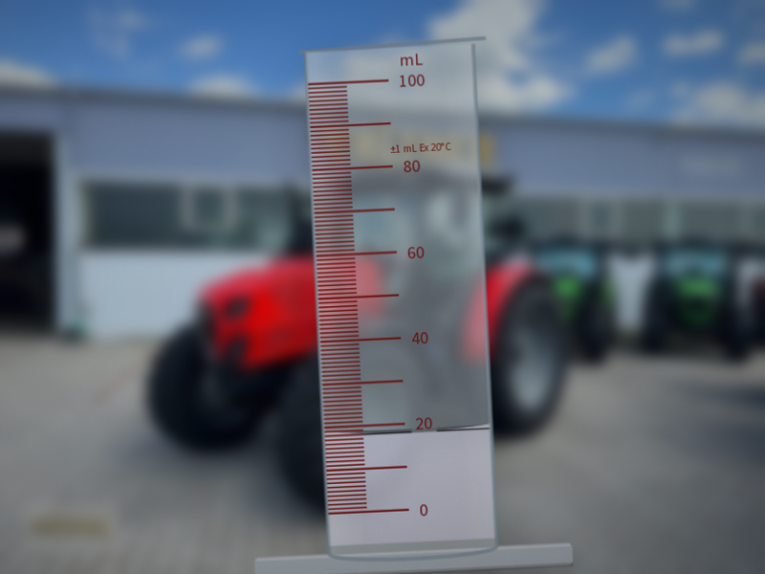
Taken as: 18
